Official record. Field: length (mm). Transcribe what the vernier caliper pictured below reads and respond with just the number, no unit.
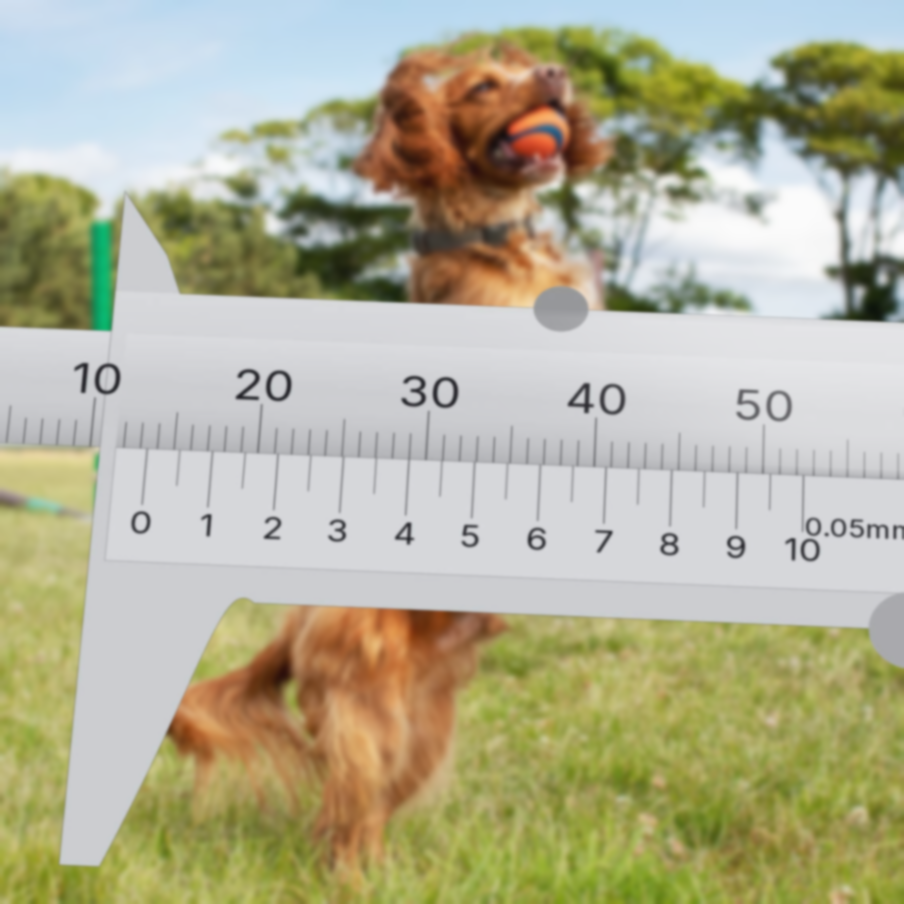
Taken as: 13.4
